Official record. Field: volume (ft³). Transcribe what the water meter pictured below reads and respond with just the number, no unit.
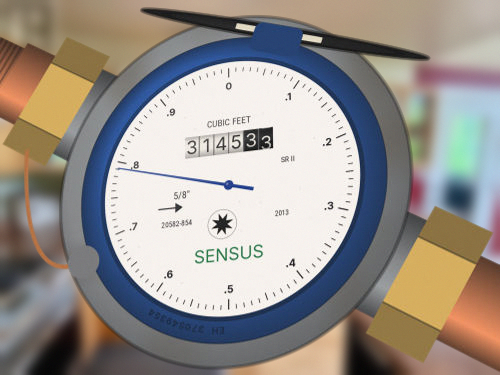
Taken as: 314532.79
